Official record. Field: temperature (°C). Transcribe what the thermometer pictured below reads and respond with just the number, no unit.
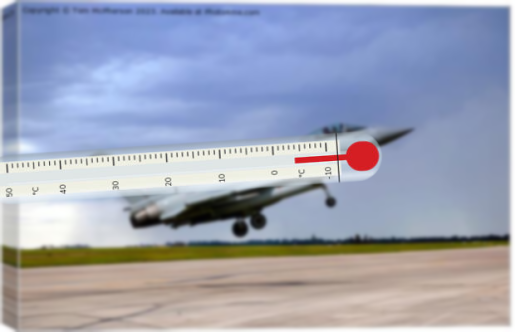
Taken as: -4
